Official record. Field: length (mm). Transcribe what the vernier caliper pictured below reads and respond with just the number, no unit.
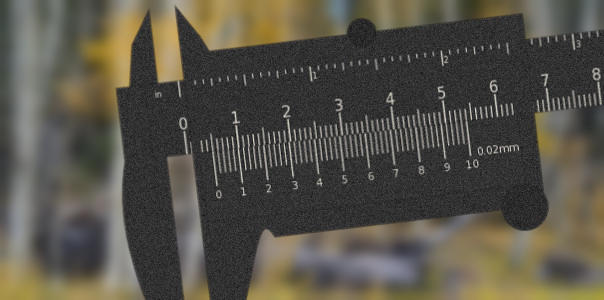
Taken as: 5.0
